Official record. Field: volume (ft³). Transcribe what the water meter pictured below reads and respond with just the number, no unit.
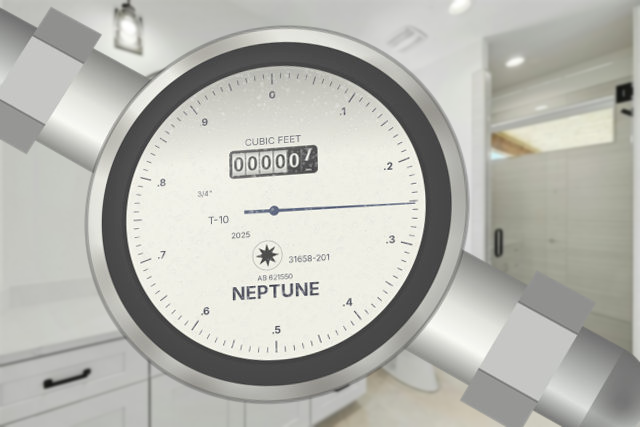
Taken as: 7.25
